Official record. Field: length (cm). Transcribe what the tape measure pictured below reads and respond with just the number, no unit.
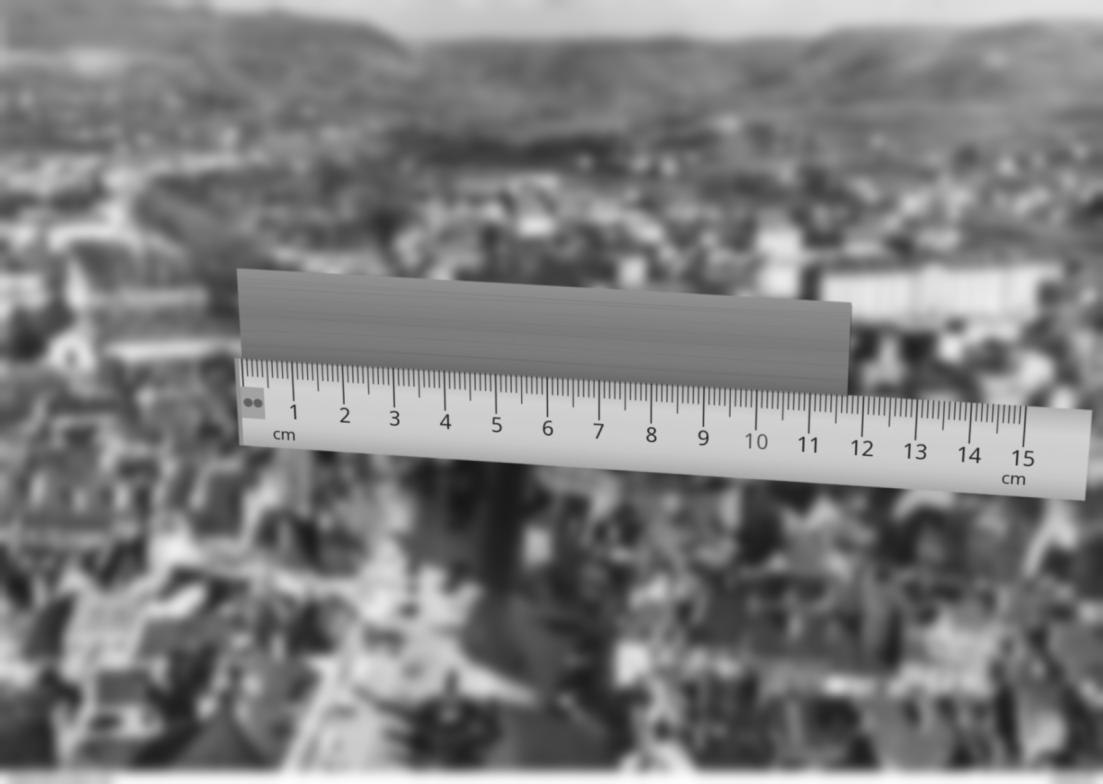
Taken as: 11.7
